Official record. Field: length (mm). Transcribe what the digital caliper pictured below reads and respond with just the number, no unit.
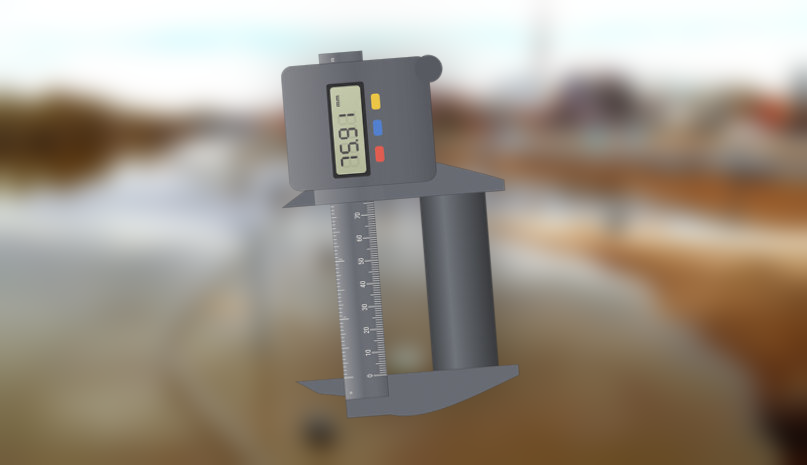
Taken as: 75.91
